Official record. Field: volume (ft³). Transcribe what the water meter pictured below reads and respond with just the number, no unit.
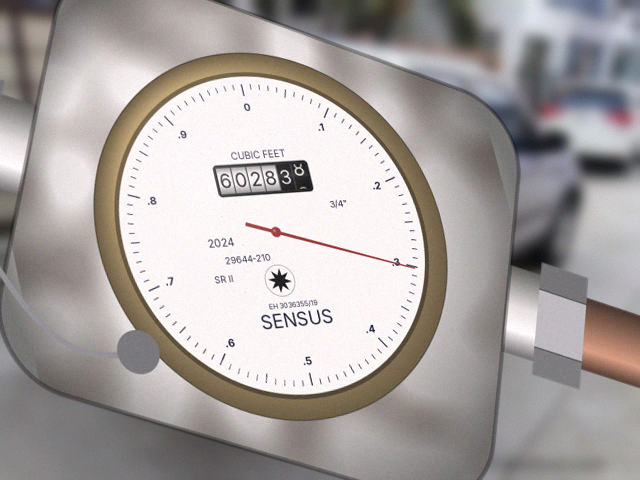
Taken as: 602838.30
